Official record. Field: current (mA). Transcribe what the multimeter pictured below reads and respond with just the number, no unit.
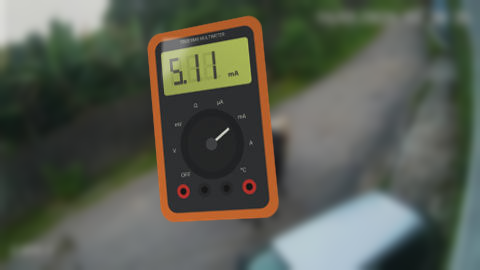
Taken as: 5.11
